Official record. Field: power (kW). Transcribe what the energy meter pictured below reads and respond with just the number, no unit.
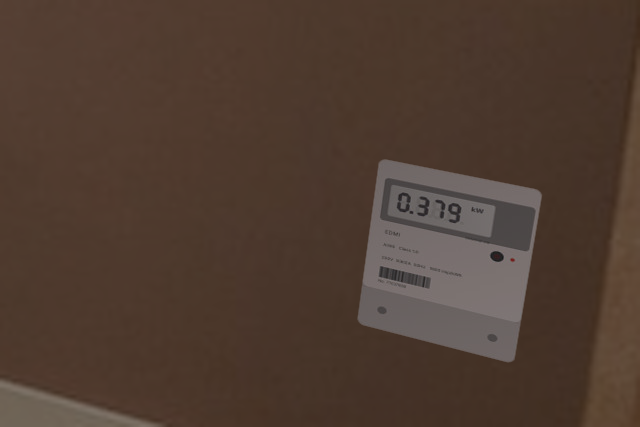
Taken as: 0.379
